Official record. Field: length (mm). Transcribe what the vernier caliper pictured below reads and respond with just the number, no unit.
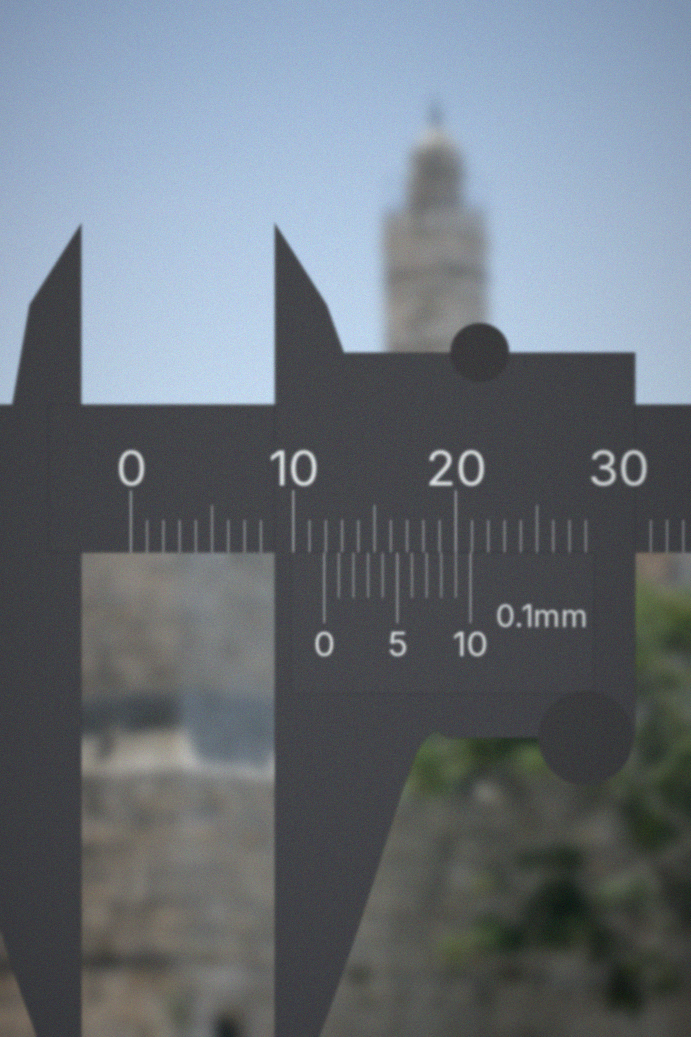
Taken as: 11.9
